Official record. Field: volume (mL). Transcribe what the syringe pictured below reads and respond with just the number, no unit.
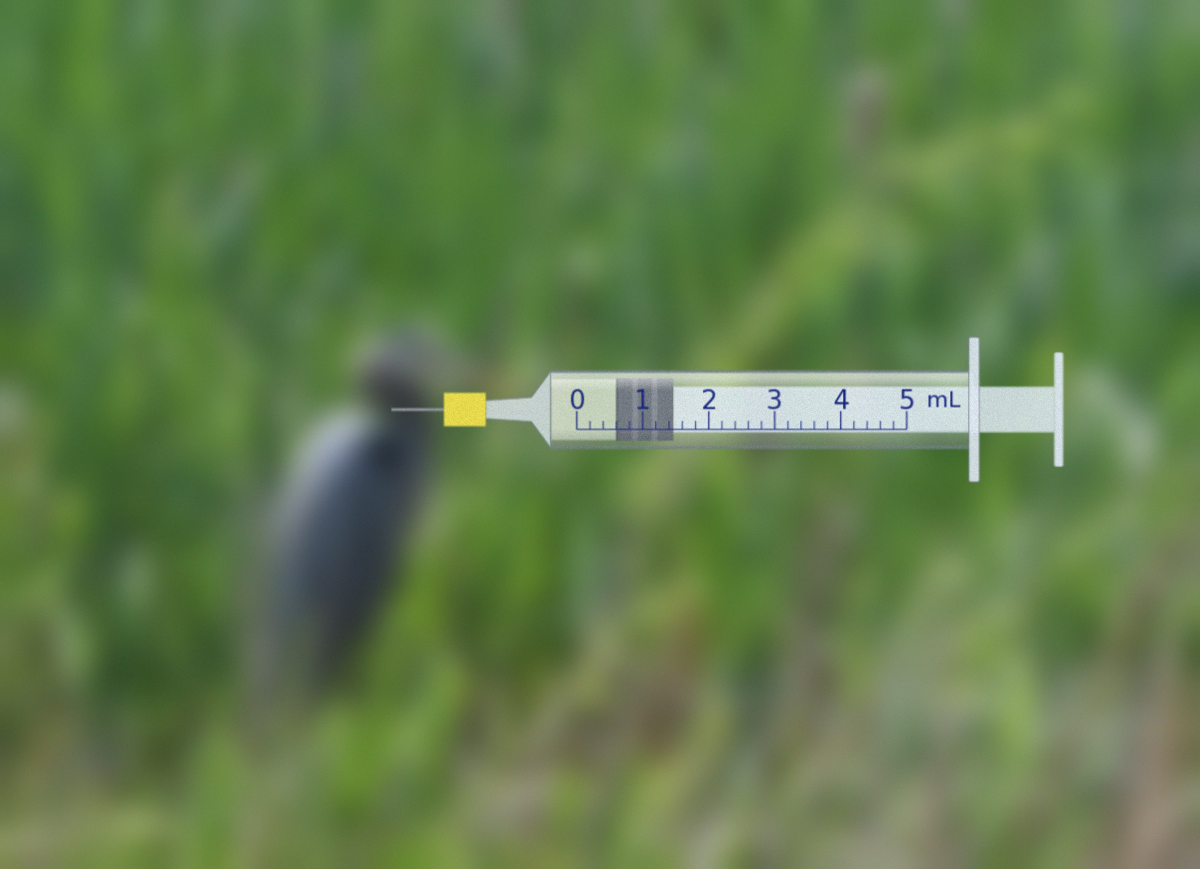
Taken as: 0.6
